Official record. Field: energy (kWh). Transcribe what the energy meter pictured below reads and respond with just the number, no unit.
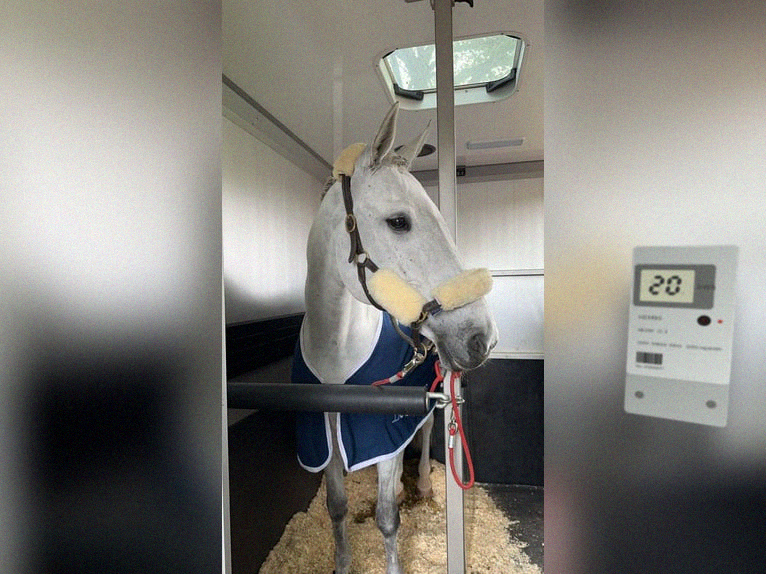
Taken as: 20
